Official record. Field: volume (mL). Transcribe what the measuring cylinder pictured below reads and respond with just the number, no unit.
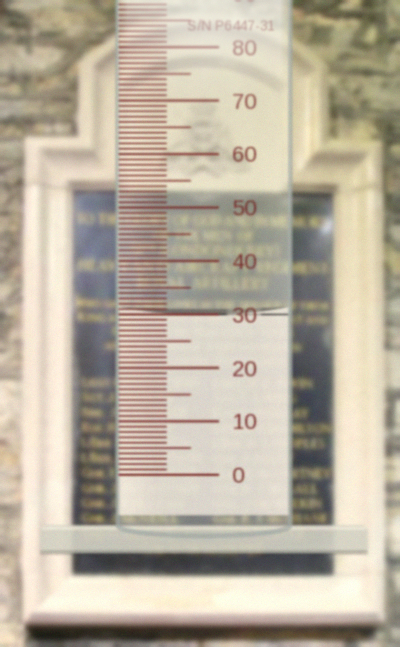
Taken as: 30
